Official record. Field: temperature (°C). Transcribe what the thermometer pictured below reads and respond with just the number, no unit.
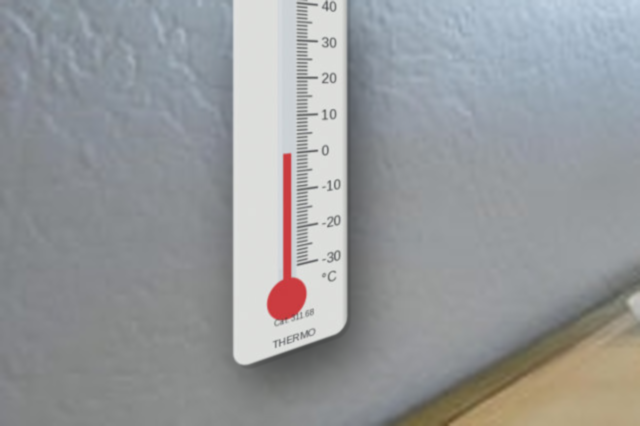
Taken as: 0
